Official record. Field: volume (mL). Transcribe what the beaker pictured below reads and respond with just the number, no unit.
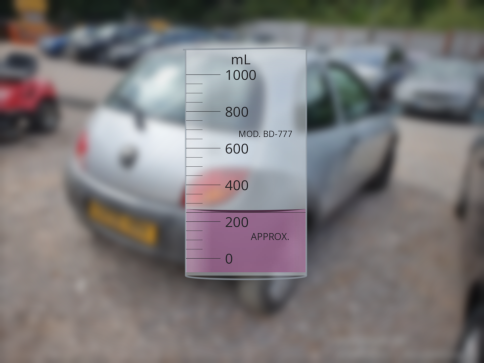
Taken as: 250
